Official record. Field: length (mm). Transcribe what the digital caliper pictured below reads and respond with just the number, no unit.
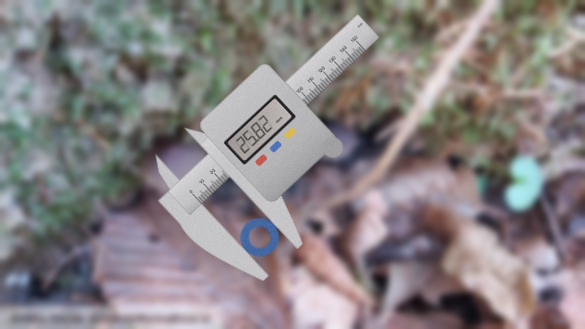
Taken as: 25.82
